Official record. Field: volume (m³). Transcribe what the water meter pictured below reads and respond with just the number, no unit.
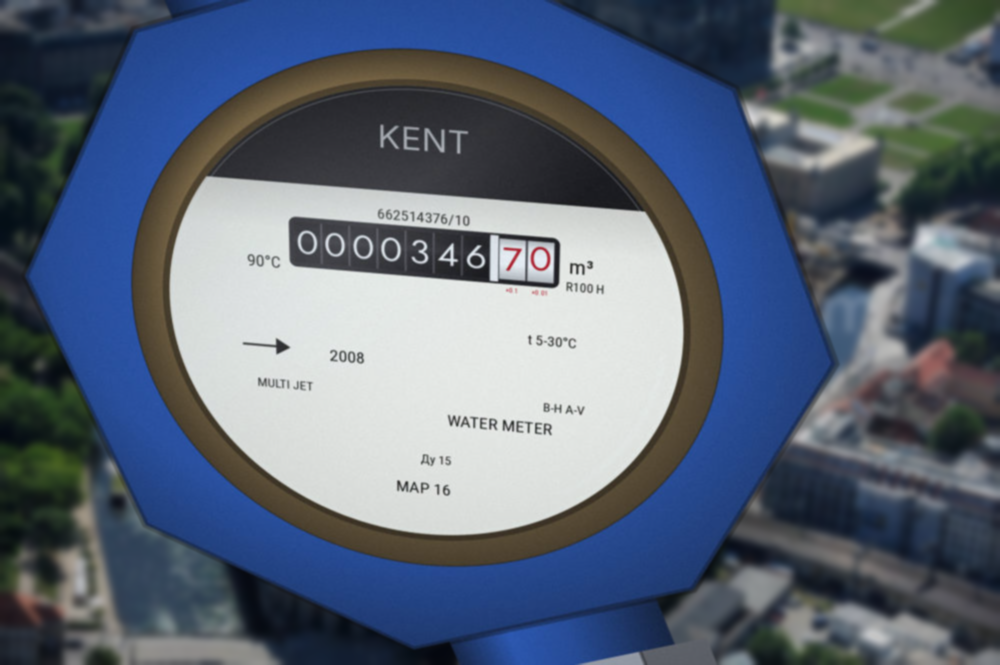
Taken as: 346.70
